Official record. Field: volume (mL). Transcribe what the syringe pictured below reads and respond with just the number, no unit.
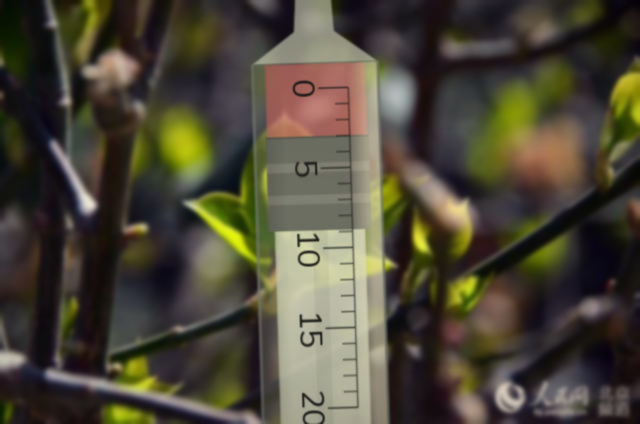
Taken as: 3
